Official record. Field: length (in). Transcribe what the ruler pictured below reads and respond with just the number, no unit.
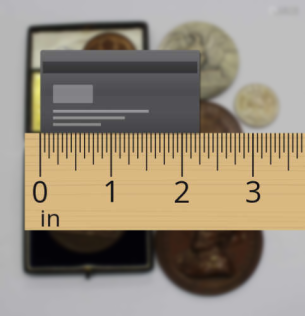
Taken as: 2.25
